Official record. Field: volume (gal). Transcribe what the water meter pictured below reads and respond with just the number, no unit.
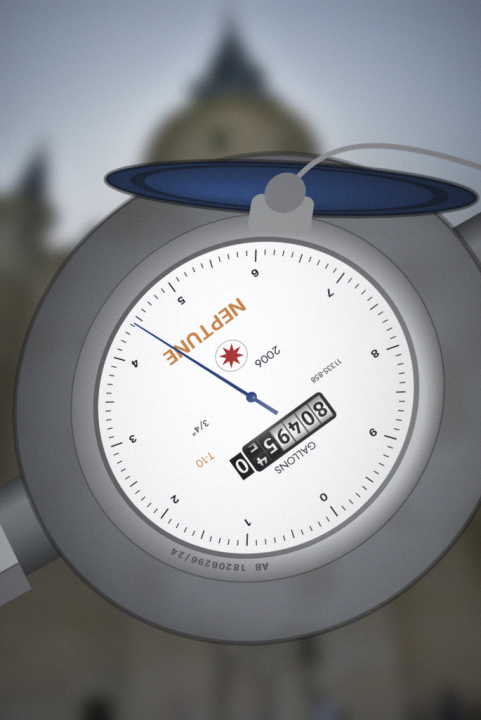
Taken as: 8049544.4
